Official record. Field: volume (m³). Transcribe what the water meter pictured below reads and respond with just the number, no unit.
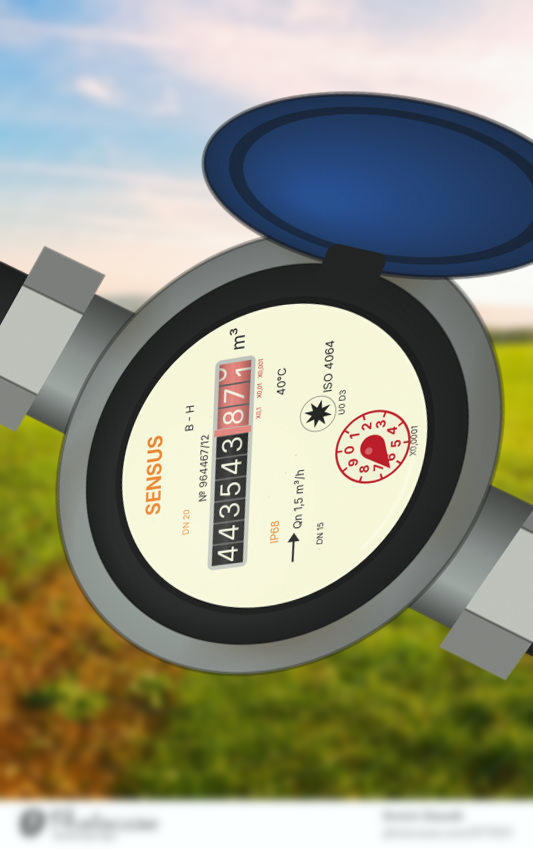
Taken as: 443543.8706
